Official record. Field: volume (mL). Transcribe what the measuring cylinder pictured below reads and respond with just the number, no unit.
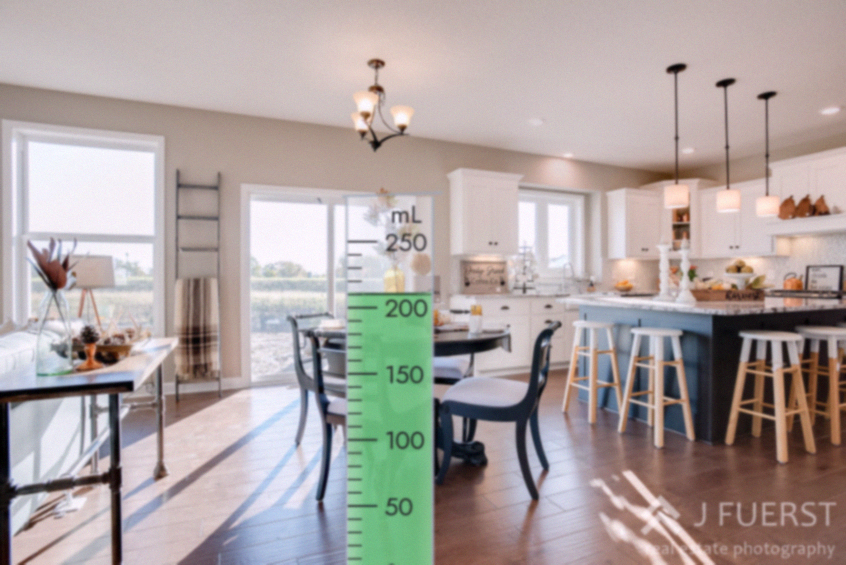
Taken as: 210
